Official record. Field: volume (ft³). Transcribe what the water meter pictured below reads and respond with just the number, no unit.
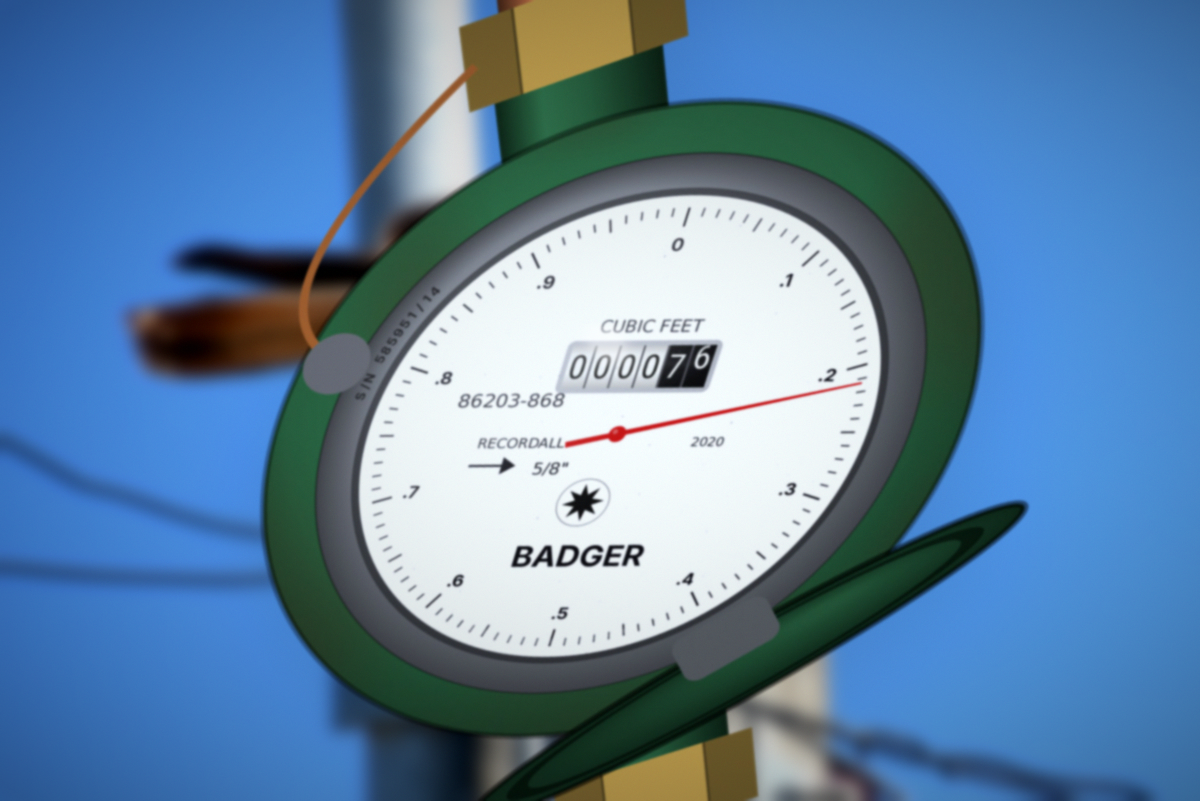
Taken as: 76.21
